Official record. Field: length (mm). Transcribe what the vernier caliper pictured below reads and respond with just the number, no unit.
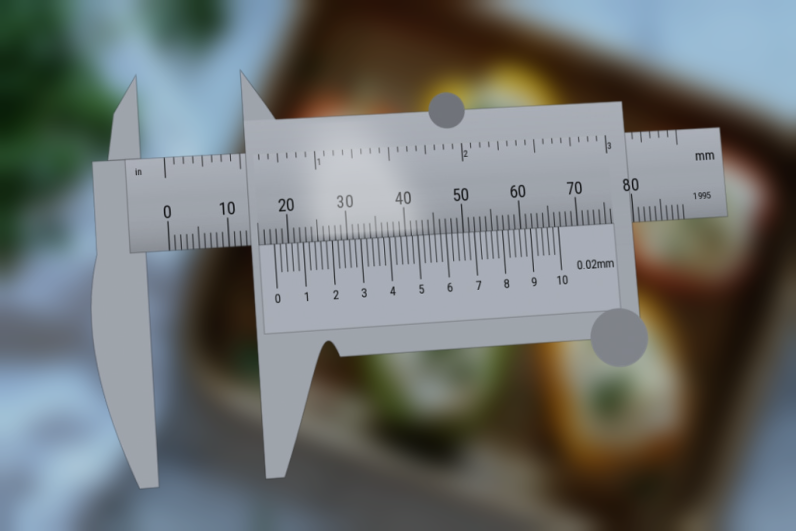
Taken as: 17.6
